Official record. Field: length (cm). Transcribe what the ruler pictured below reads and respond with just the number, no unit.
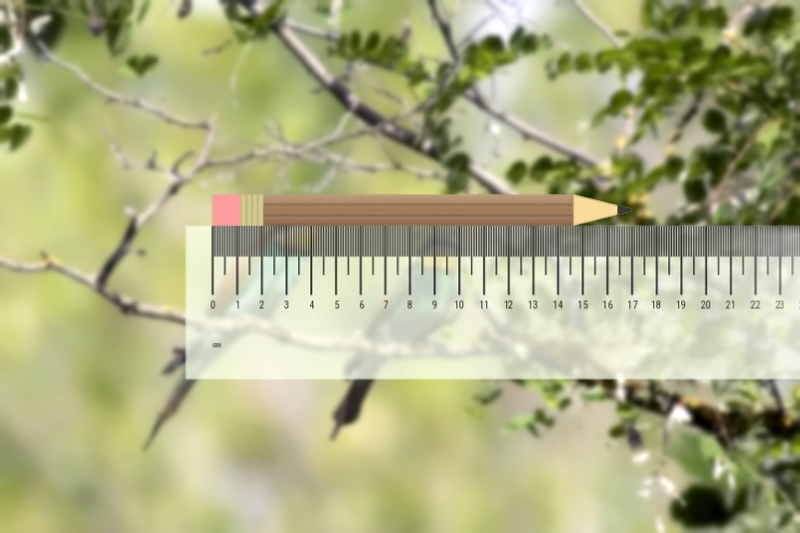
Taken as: 17
